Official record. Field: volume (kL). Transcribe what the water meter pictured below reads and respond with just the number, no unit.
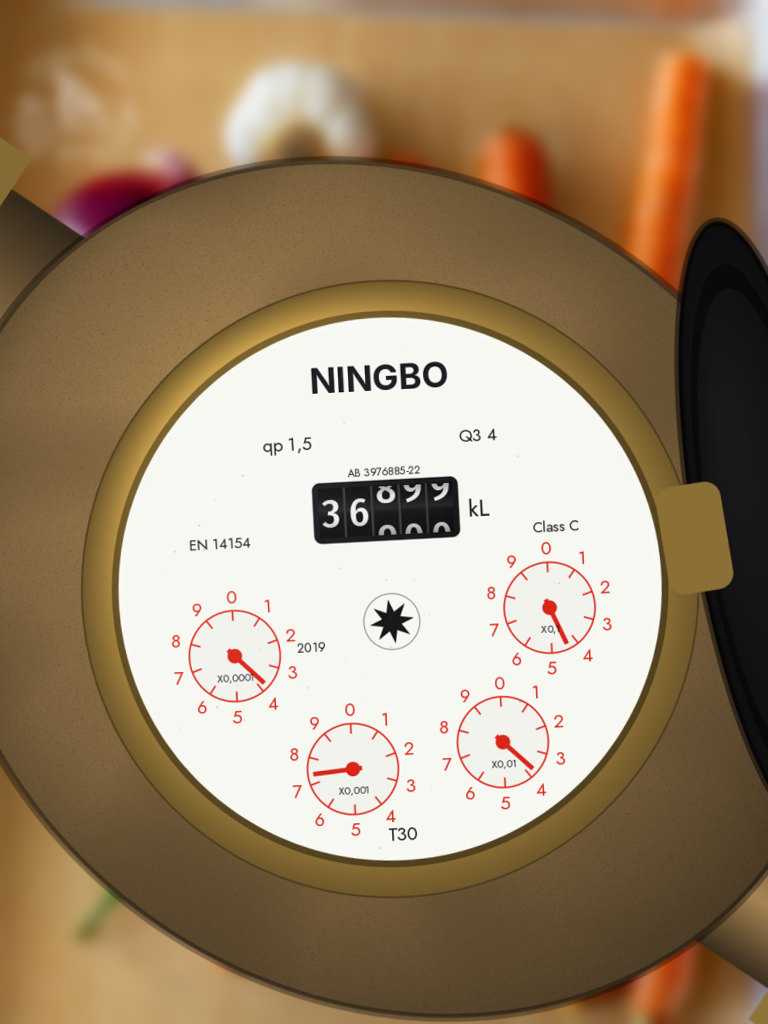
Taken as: 36899.4373
